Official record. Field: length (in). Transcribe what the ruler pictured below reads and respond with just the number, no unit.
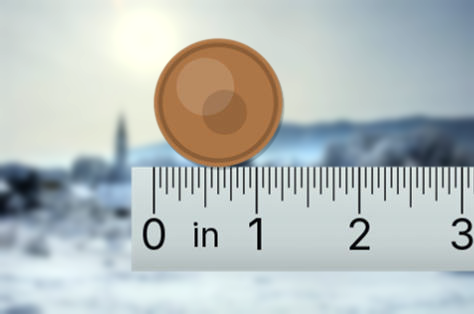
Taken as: 1.25
